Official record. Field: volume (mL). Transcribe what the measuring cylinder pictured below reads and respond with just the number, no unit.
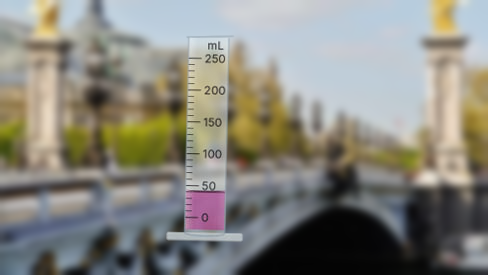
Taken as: 40
